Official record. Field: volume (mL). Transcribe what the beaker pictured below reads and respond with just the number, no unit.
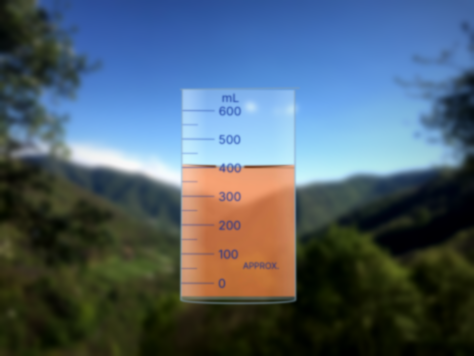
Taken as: 400
